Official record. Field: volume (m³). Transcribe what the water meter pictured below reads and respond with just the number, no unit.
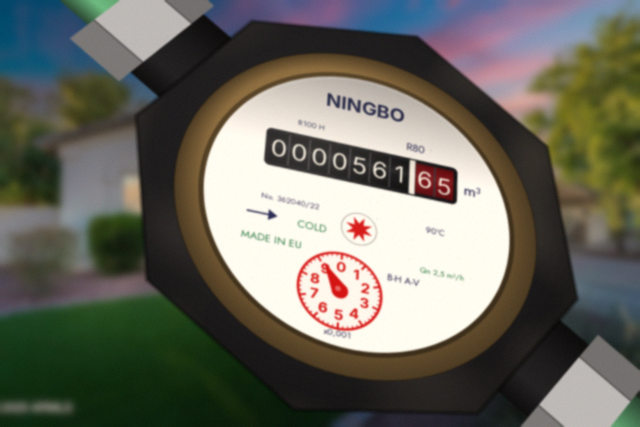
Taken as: 561.649
